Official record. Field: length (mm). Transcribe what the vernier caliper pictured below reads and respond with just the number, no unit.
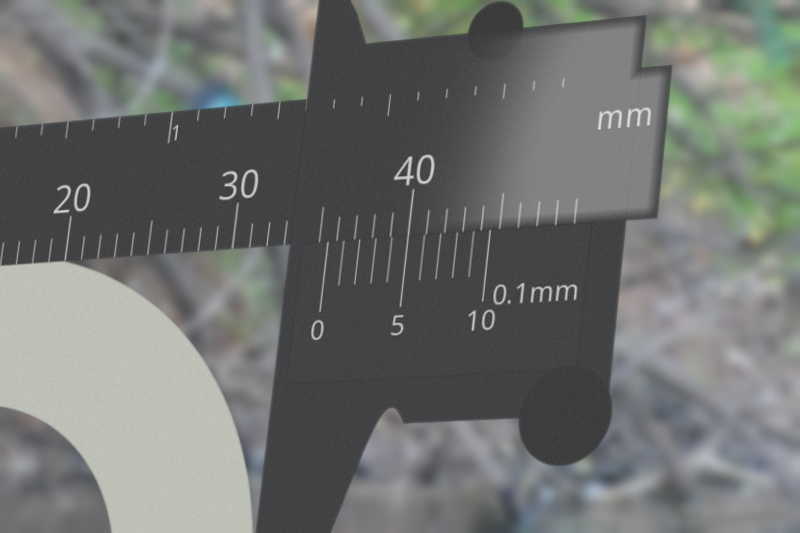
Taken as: 35.5
